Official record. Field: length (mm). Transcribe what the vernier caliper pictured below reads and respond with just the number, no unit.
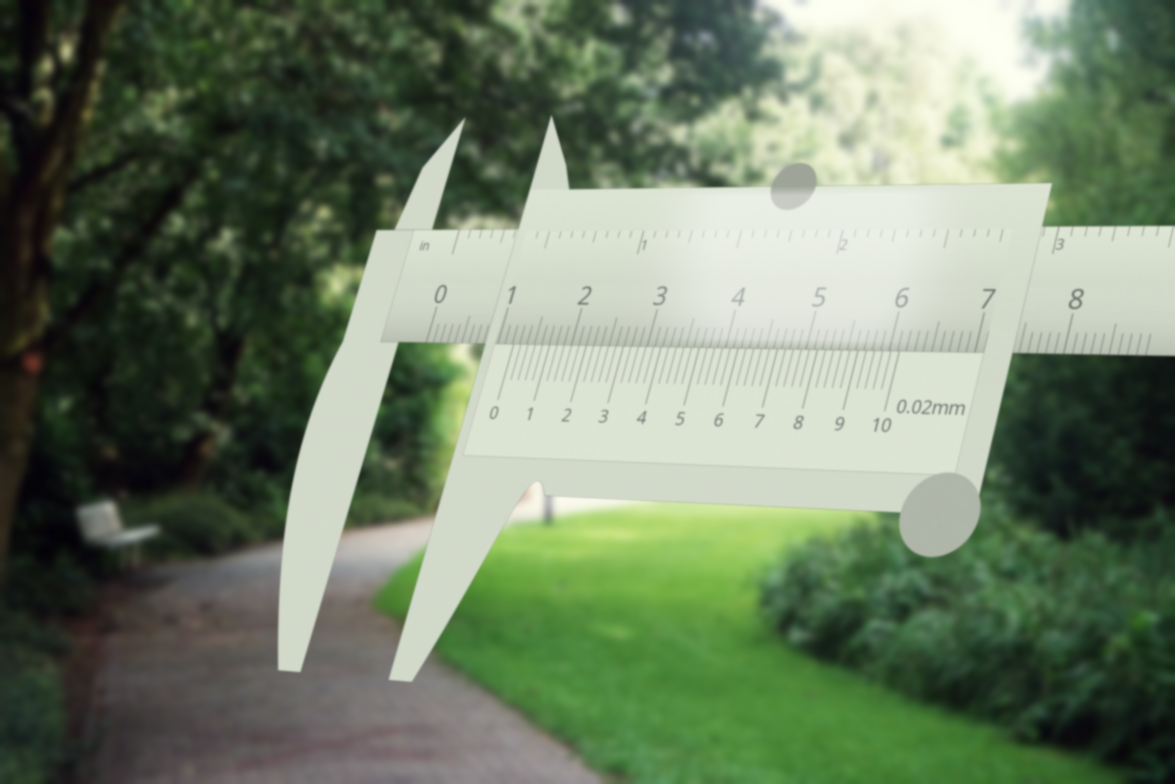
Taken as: 12.2
